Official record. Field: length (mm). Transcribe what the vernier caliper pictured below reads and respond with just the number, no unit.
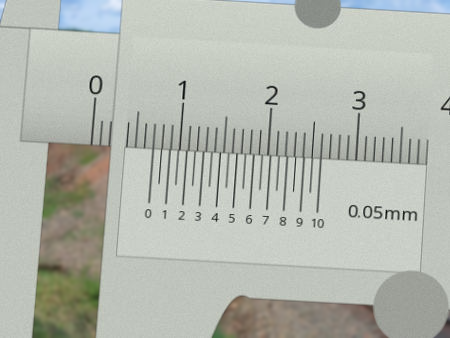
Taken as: 7.0
